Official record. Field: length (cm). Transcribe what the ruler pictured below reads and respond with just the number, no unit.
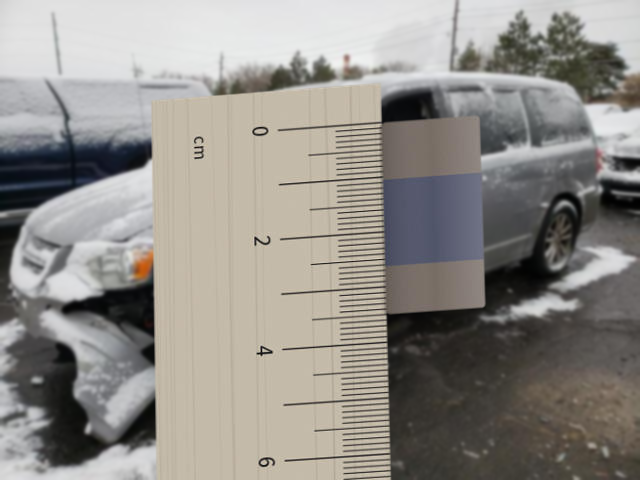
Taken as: 3.5
